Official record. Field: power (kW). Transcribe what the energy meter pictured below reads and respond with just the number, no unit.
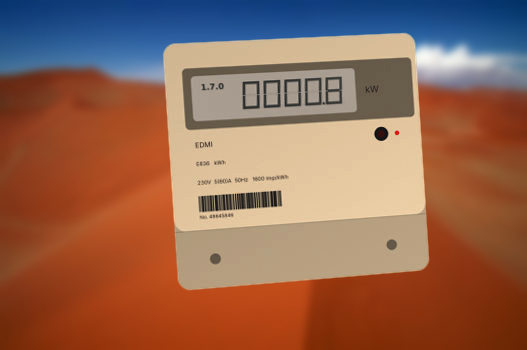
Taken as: 0.8
